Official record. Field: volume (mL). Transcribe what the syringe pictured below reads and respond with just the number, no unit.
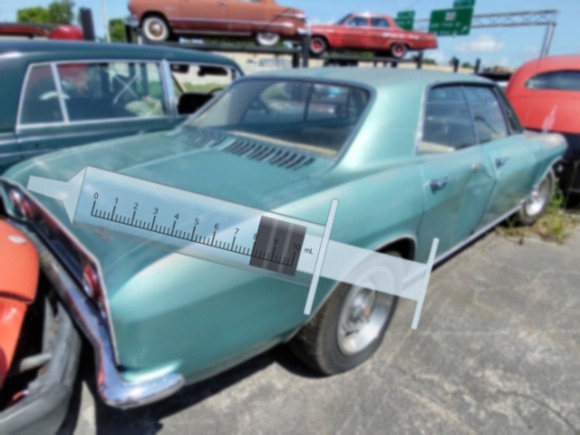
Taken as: 8
